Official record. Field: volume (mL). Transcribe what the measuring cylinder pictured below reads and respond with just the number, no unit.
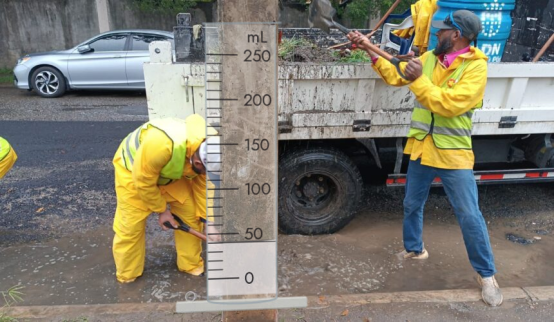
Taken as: 40
